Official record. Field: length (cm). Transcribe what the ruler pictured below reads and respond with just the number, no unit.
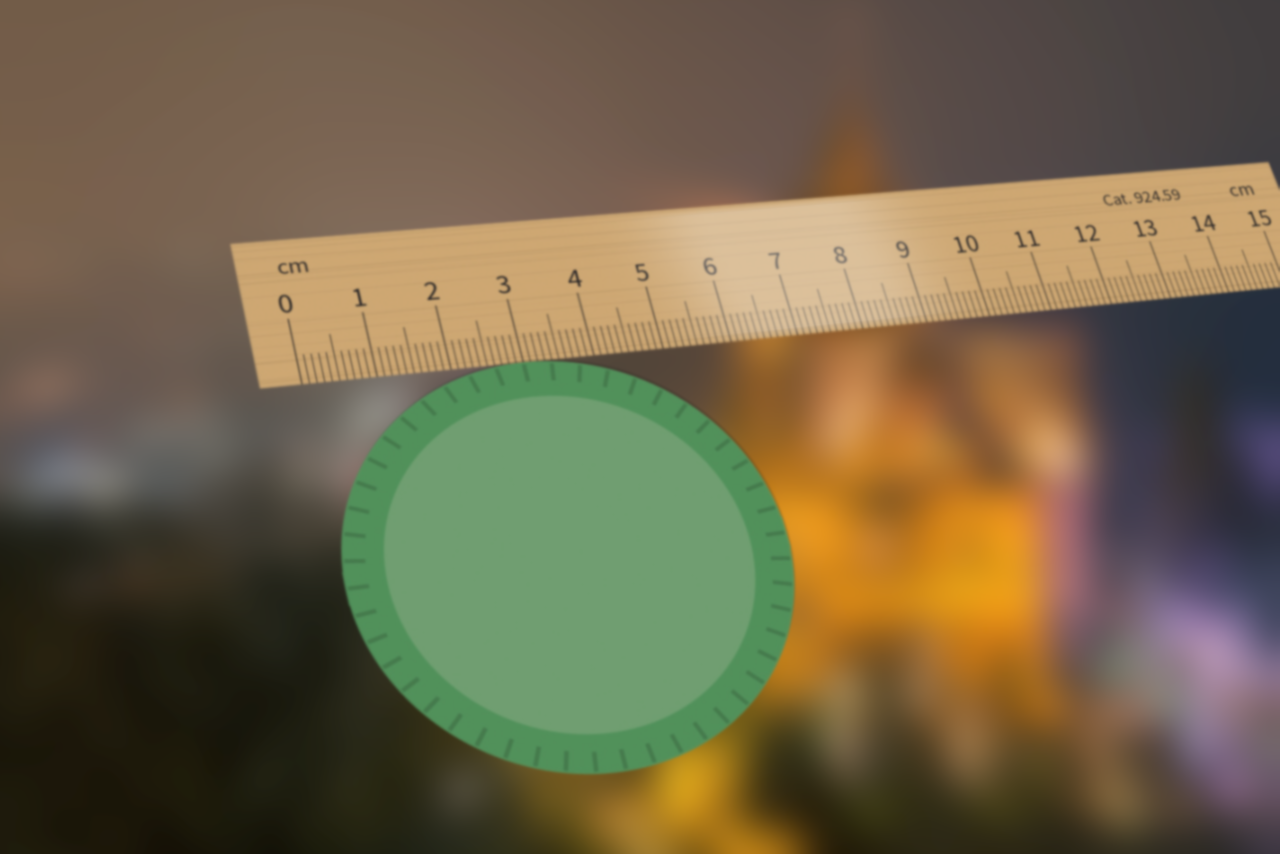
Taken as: 6
